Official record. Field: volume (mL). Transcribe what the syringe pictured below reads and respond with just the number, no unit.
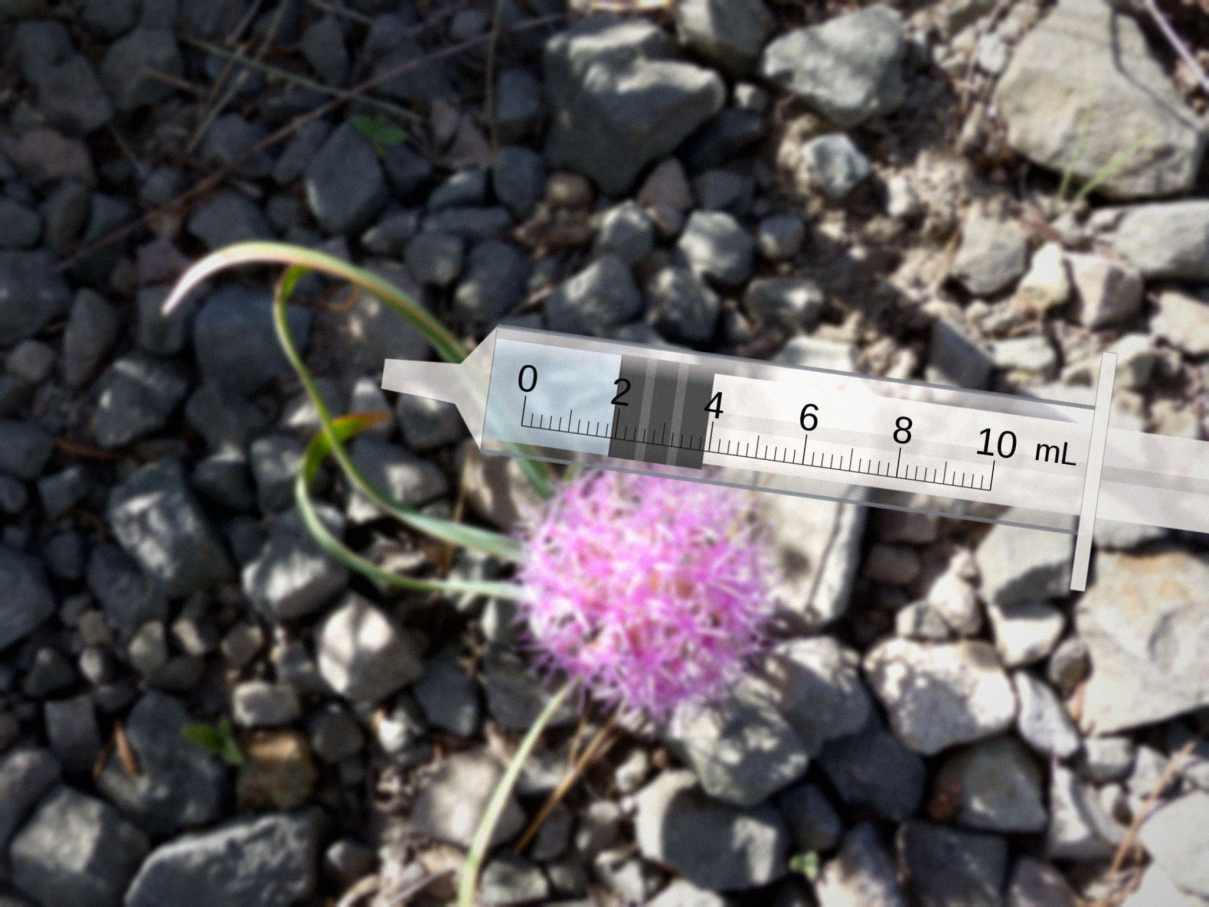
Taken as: 1.9
